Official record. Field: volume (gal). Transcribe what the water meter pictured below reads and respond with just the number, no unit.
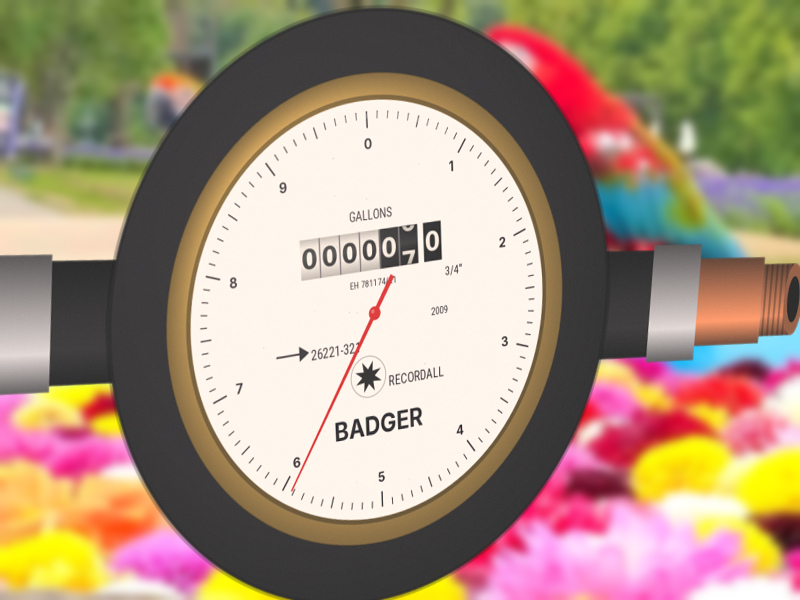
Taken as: 65.9
